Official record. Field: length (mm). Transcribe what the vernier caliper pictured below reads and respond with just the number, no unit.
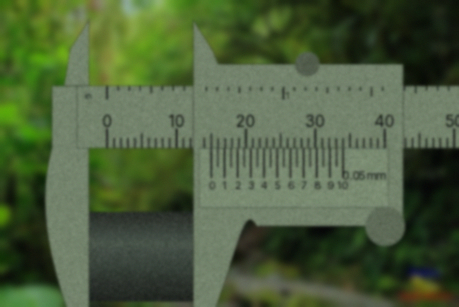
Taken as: 15.0
